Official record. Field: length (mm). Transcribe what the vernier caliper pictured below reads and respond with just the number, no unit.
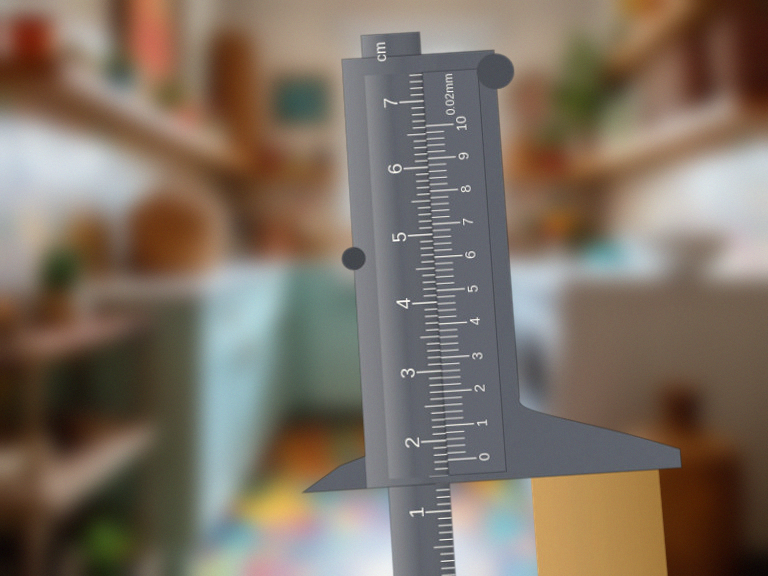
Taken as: 17.2
